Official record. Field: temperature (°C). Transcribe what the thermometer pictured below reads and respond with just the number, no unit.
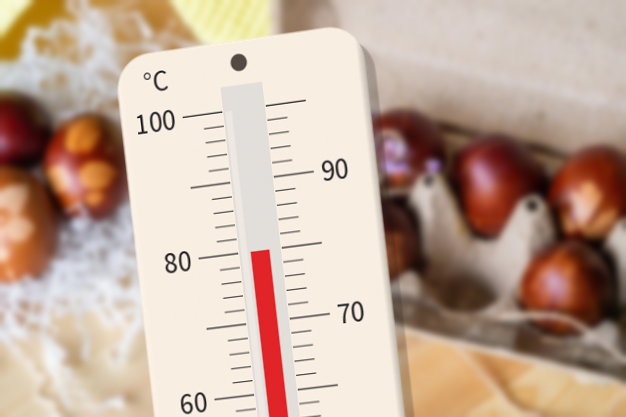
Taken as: 80
